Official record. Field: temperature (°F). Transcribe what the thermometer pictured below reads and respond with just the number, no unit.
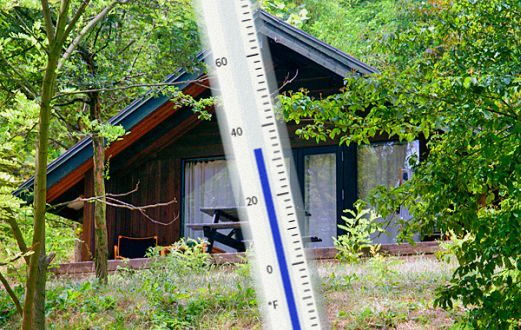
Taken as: 34
